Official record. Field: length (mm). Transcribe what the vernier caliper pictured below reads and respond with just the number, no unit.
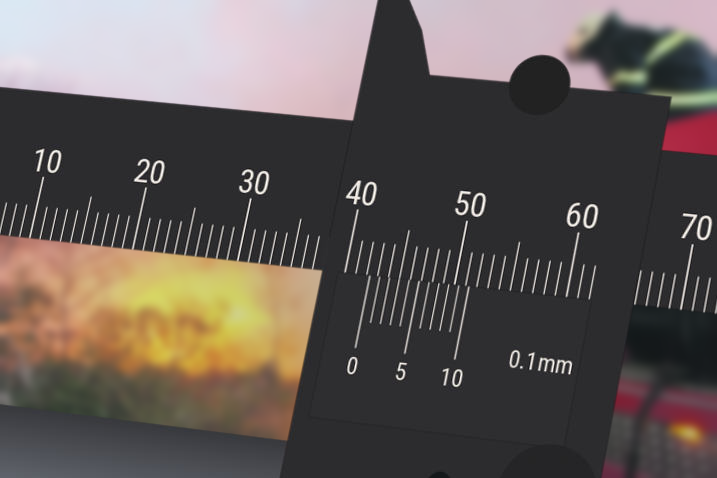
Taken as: 42.3
